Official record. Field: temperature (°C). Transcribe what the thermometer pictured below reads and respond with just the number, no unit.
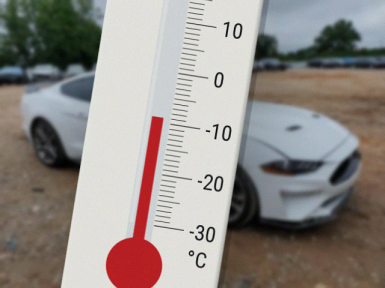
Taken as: -9
